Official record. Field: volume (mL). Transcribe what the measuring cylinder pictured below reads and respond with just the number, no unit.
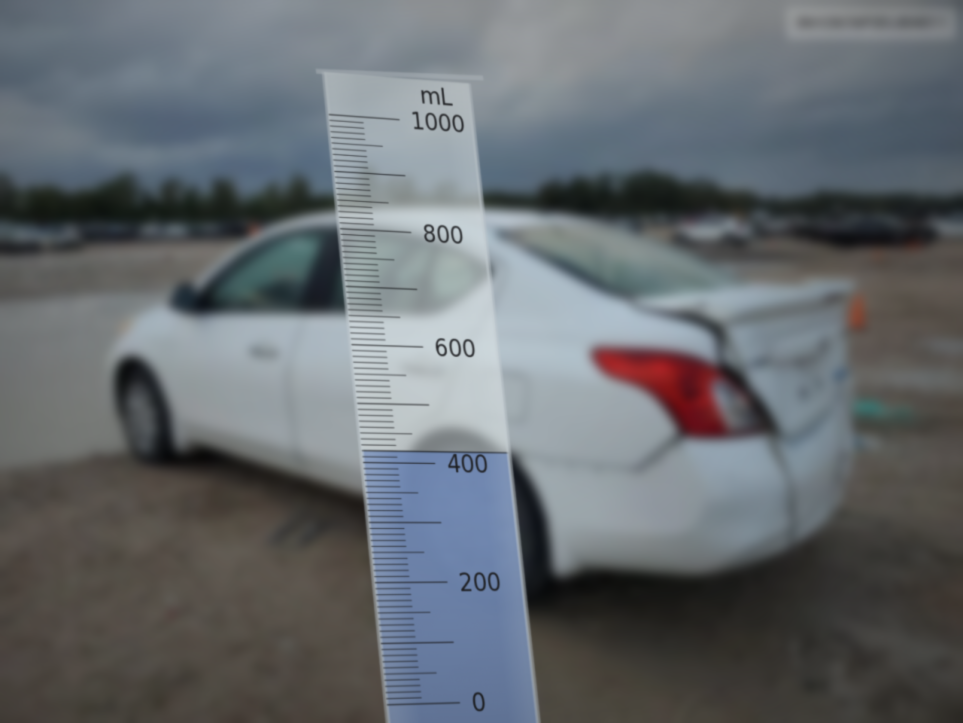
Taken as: 420
